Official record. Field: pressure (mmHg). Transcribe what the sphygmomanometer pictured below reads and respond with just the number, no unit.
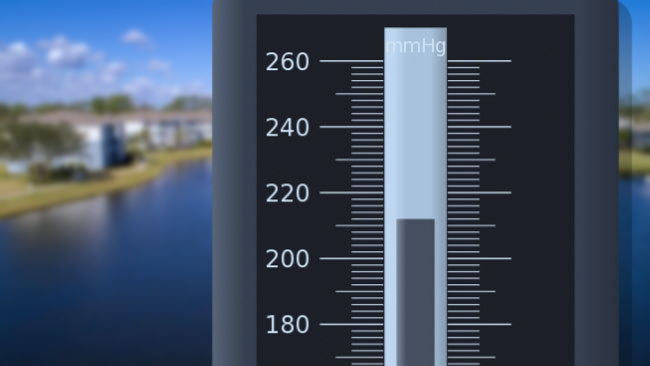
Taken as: 212
